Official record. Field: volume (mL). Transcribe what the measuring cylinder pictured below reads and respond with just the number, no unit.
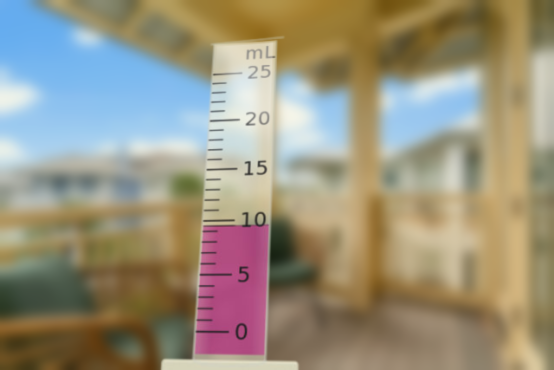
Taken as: 9.5
